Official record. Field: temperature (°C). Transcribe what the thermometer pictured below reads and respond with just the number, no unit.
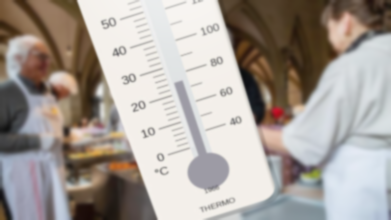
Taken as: 24
